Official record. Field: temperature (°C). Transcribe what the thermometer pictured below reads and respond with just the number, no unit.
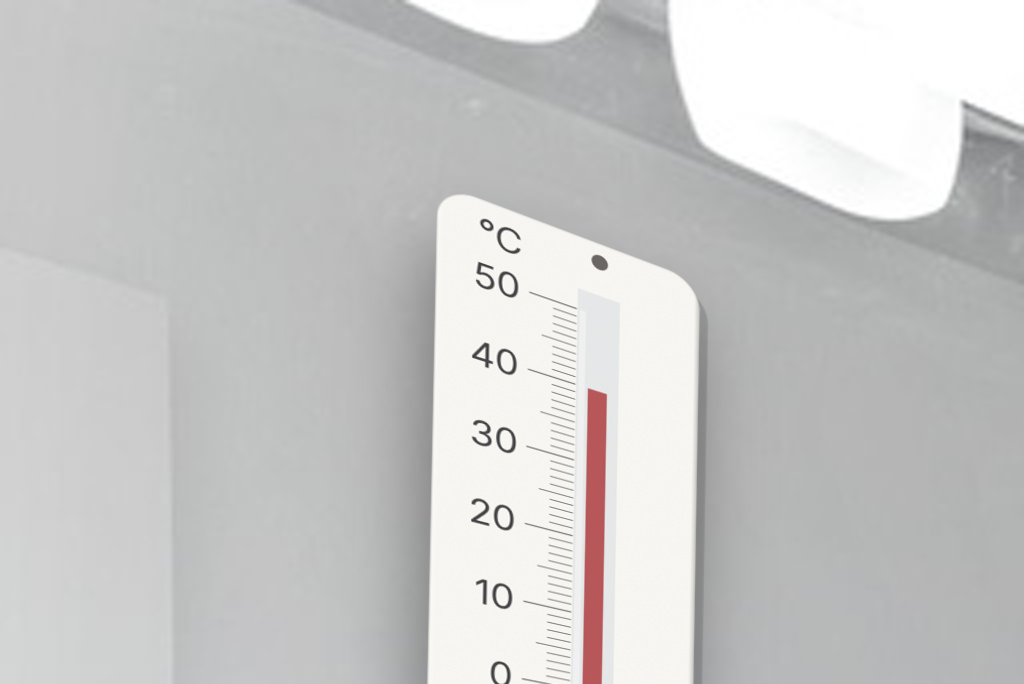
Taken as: 40
